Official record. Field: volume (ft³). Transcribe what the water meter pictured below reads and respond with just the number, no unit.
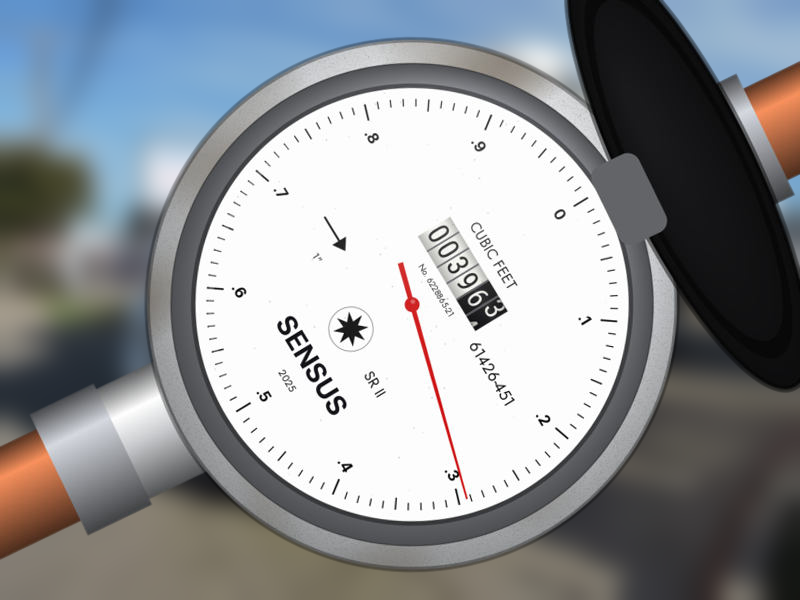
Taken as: 3963.29
